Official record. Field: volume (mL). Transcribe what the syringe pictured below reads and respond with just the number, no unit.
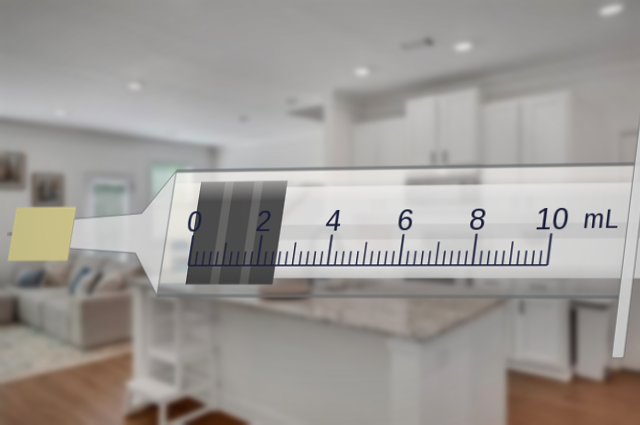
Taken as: 0
